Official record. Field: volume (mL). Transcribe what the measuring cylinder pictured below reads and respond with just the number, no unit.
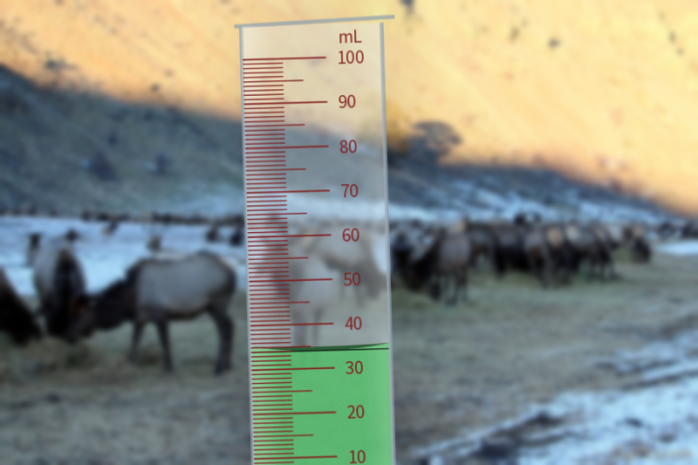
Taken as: 34
